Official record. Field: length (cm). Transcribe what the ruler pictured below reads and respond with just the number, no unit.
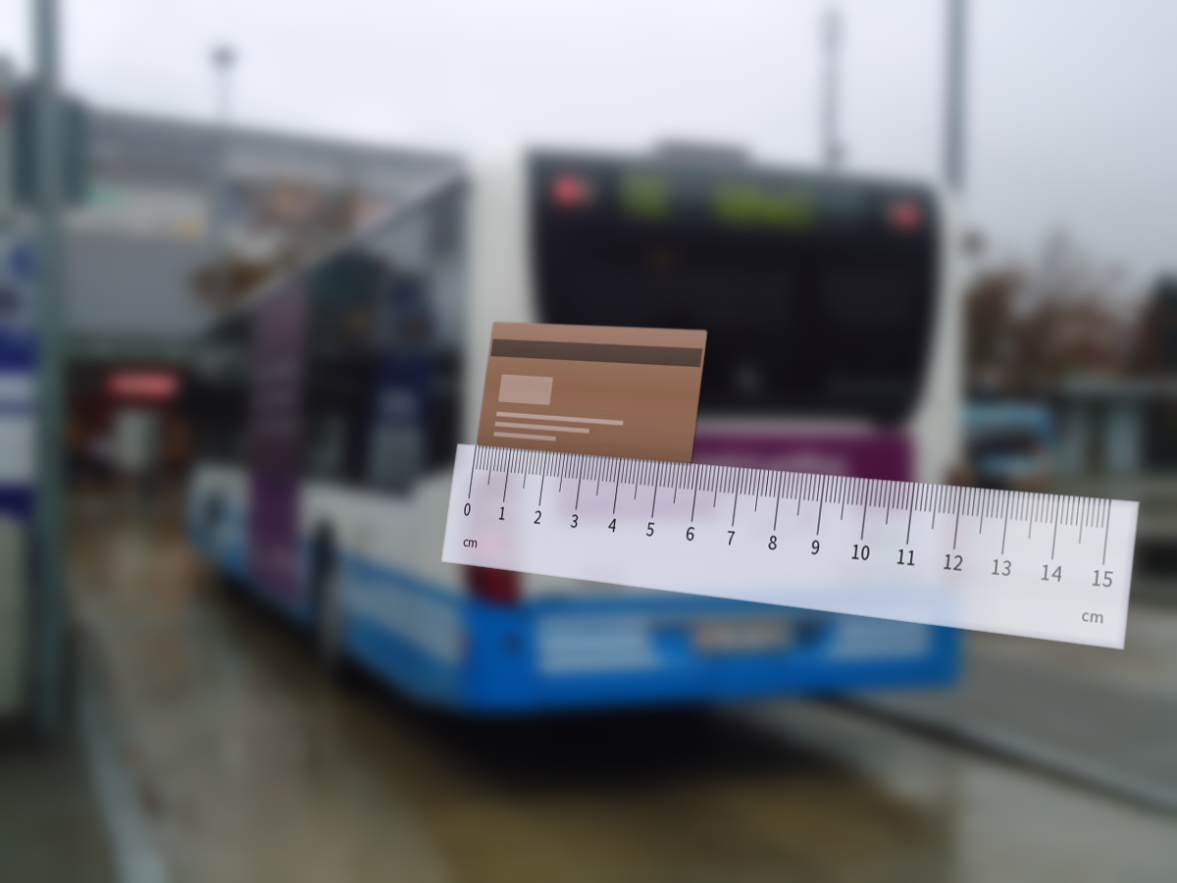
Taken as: 5.8
